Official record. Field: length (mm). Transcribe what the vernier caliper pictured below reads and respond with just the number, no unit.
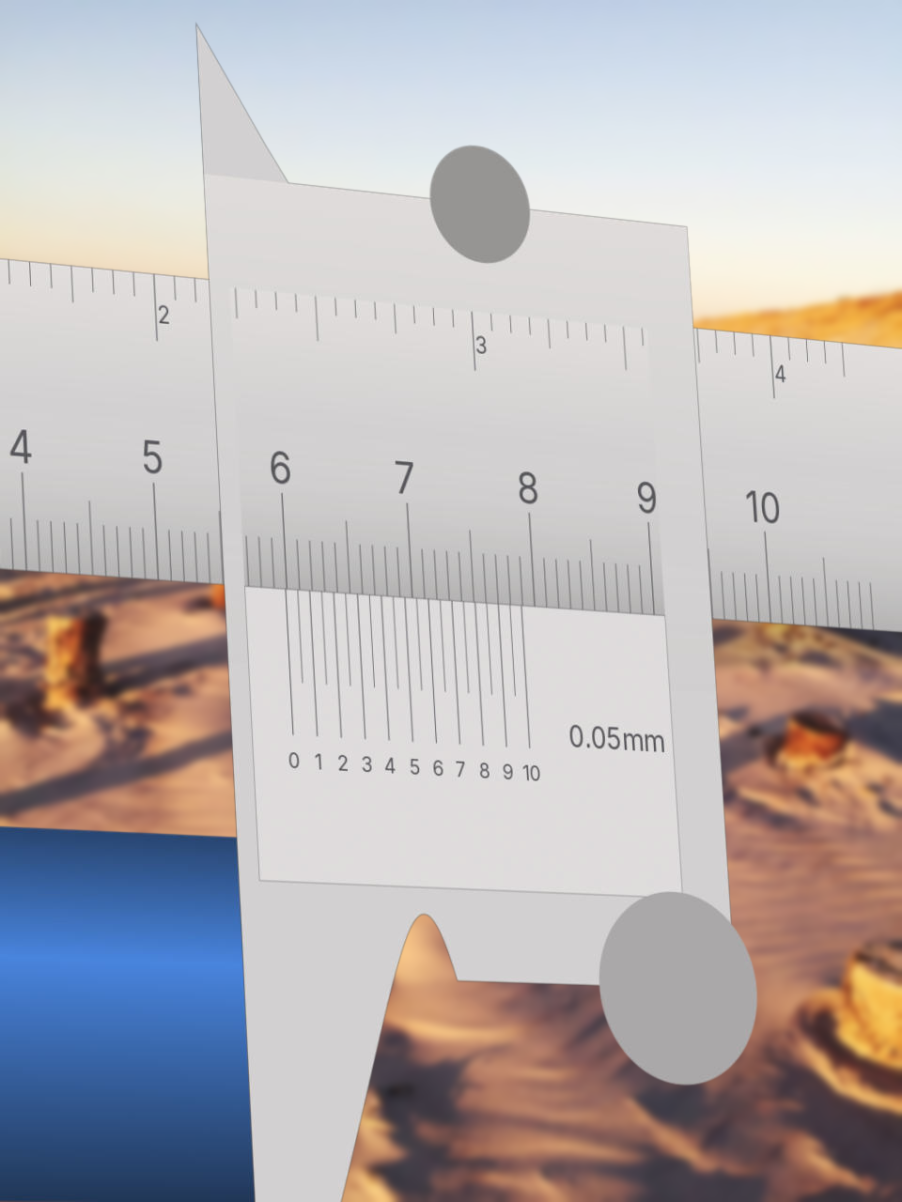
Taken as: 59.9
